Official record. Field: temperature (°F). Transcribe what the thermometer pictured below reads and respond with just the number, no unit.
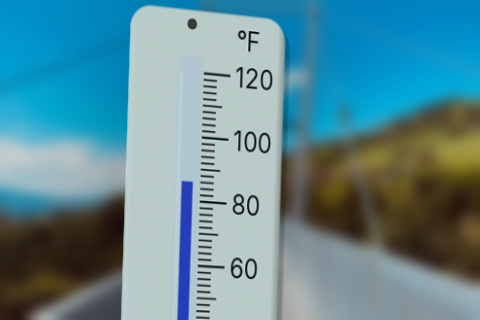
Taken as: 86
